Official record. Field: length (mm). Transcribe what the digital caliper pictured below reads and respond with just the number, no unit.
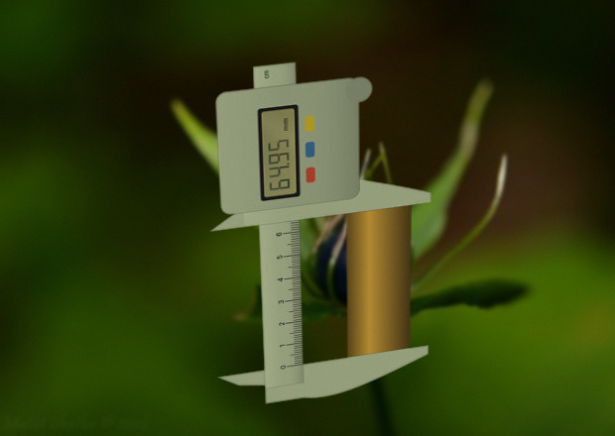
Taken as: 64.95
